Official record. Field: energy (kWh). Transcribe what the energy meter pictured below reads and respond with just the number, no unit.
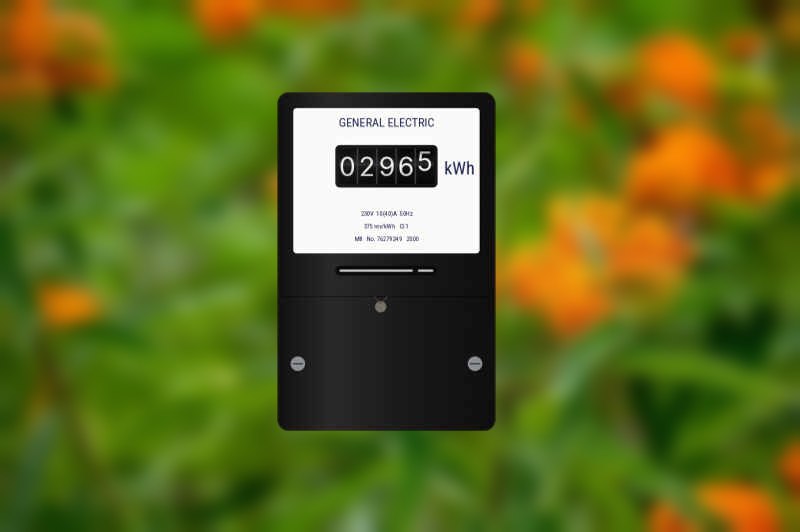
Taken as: 2965
